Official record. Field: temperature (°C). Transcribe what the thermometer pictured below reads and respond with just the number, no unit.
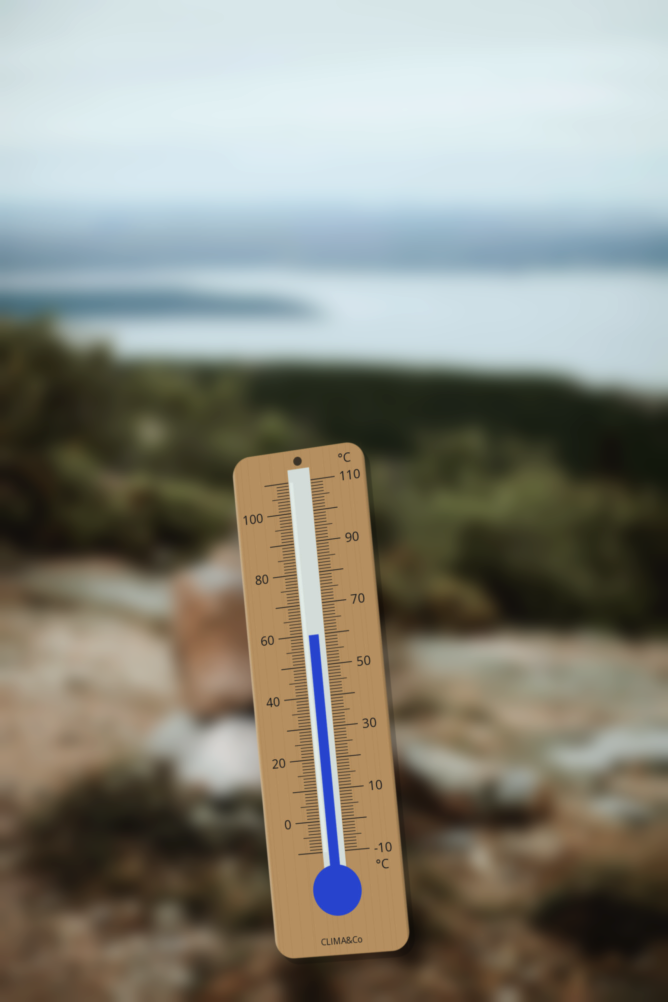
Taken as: 60
